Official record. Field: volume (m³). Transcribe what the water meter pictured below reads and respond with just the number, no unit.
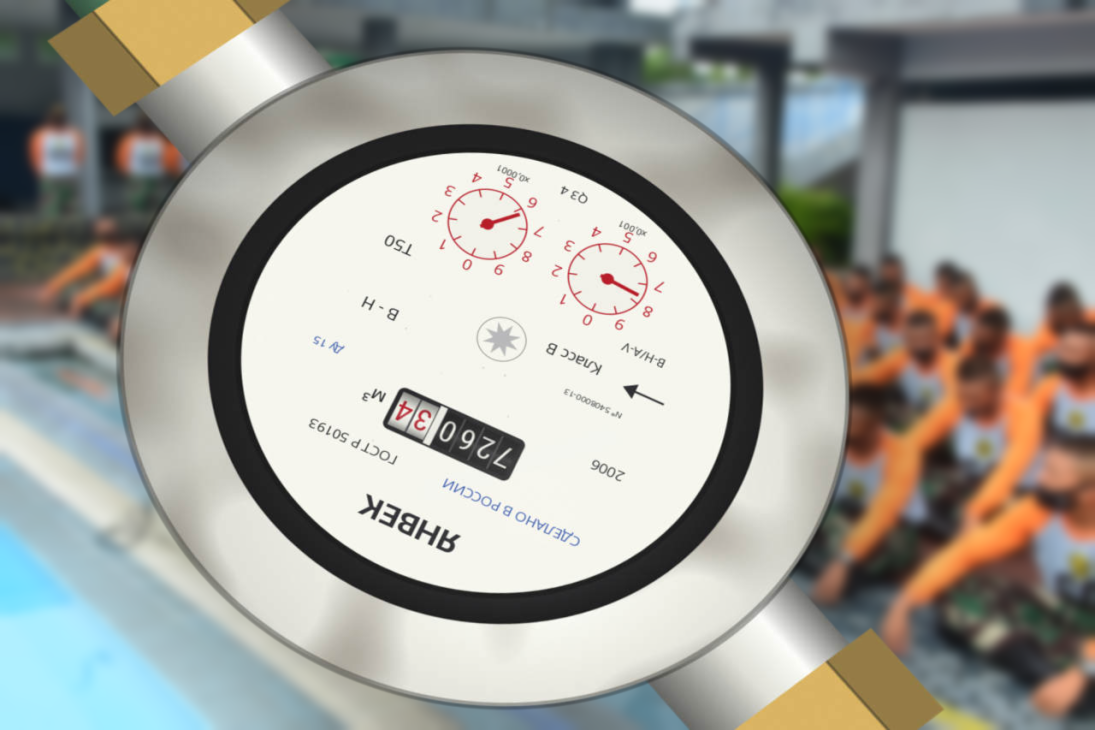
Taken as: 7260.3476
